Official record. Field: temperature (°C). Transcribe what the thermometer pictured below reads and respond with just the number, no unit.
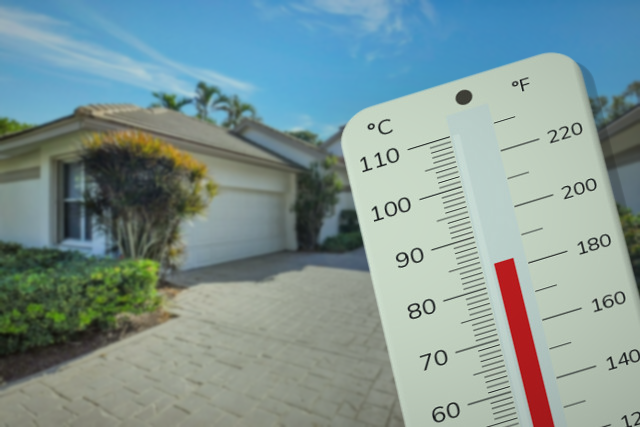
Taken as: 84
